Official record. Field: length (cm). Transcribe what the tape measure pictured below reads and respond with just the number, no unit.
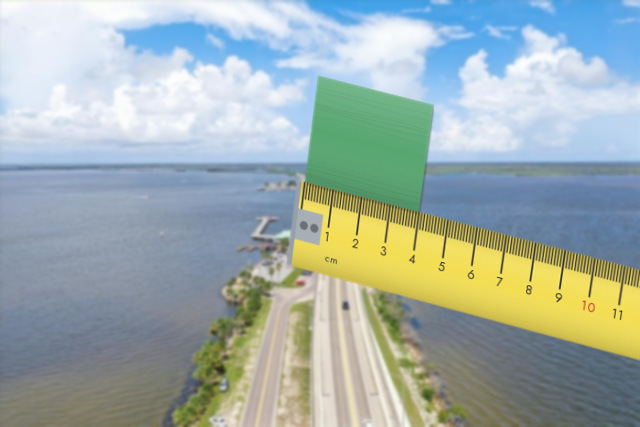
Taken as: 4
